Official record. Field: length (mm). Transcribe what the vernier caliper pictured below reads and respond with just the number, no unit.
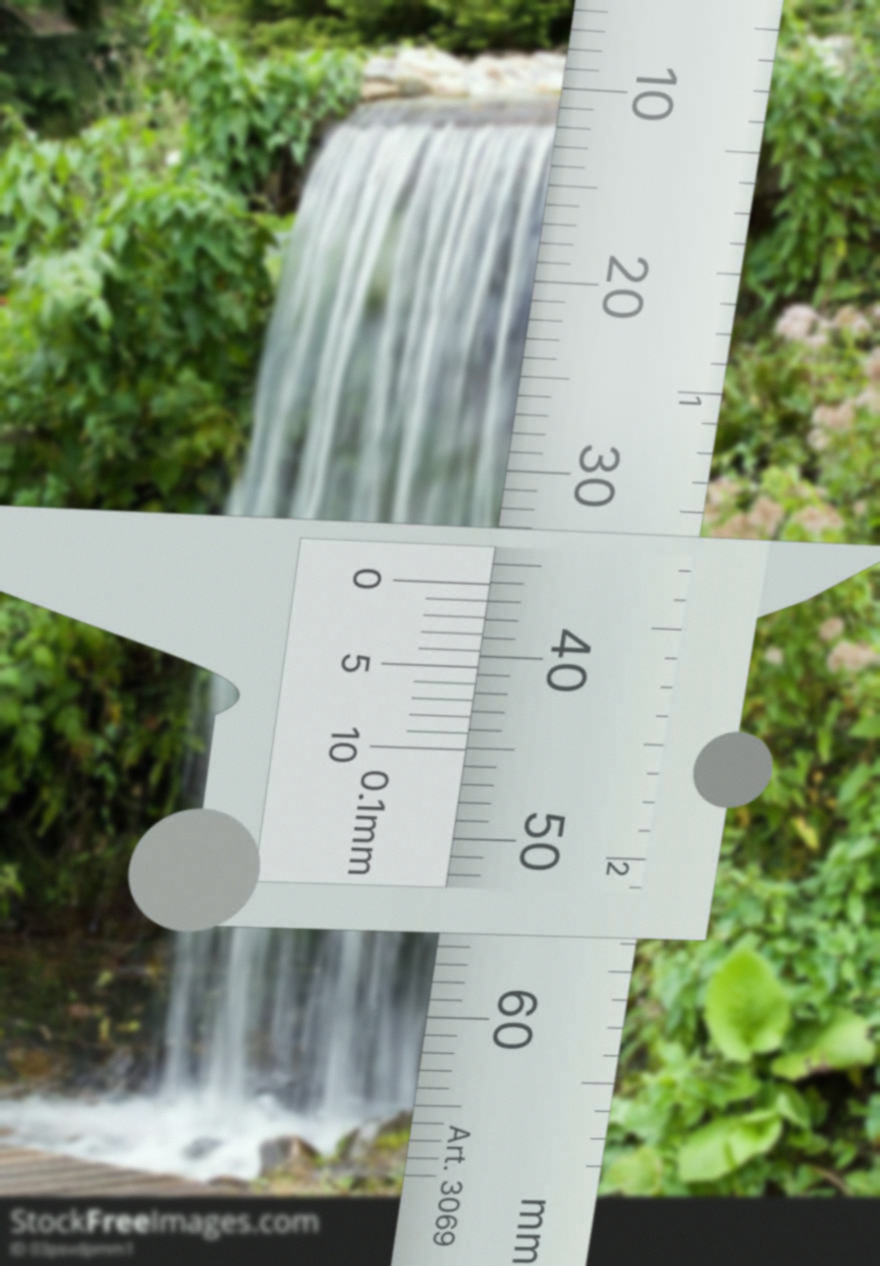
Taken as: 36.1
